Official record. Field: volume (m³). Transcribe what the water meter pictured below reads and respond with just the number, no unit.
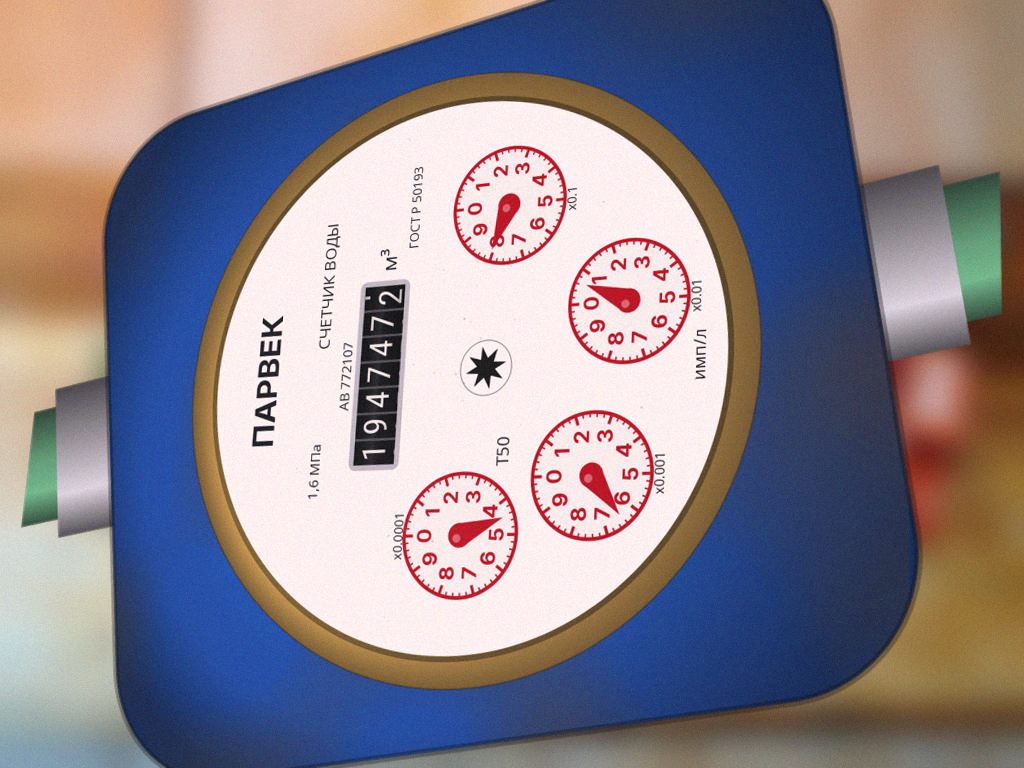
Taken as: 1947471.8064
